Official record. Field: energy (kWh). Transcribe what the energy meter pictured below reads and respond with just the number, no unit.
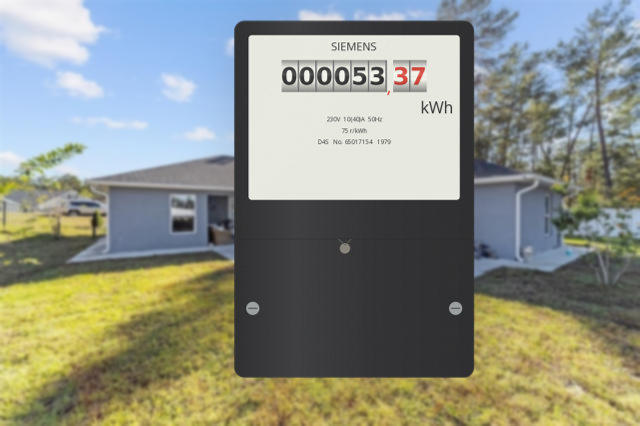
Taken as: 53.37
